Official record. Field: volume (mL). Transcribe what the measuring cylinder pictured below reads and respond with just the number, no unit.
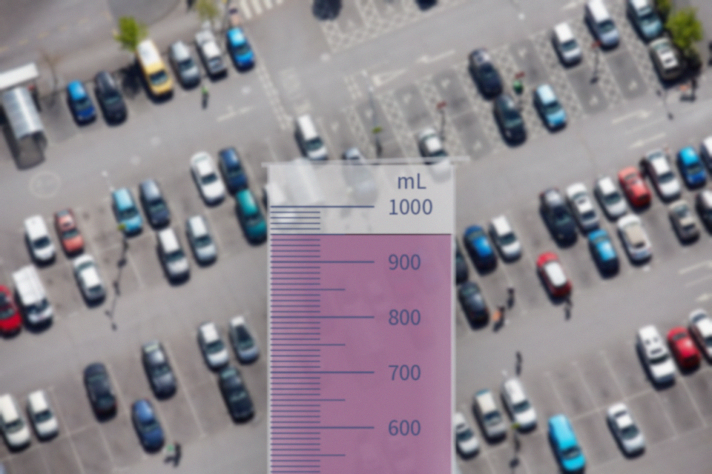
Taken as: 950
